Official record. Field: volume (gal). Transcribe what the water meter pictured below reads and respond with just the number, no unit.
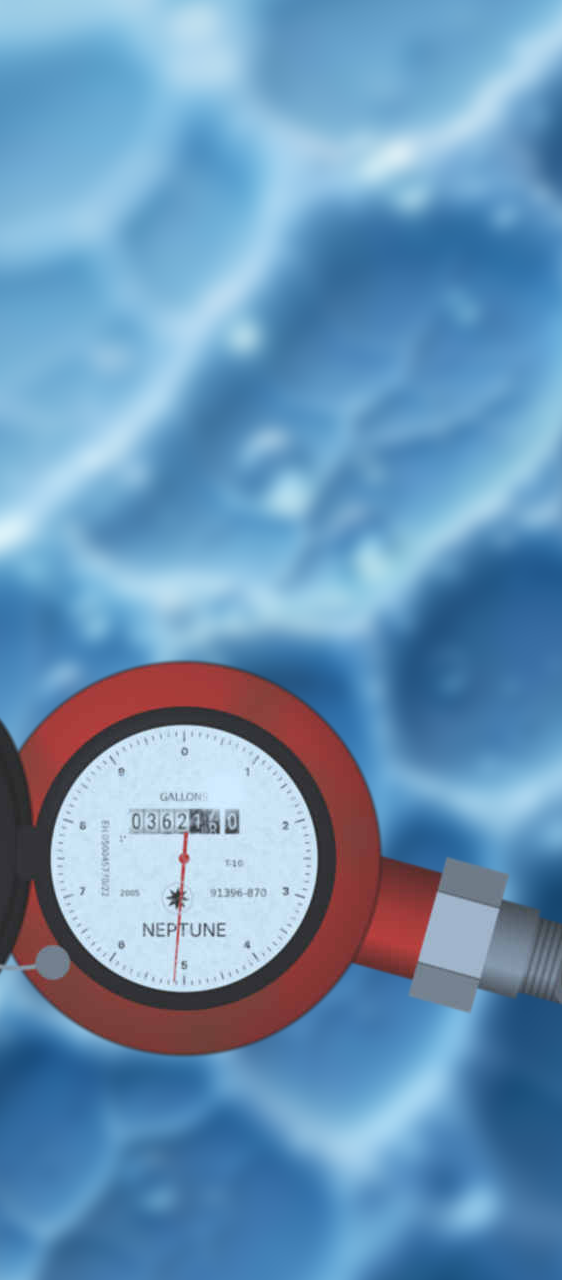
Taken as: 362175.1
